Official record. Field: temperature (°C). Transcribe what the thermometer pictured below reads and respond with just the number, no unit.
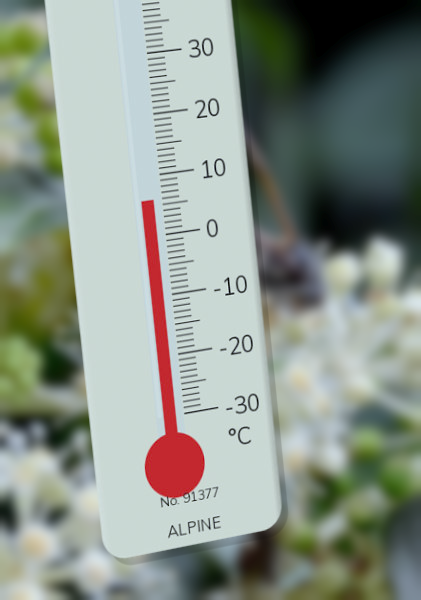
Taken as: 6
